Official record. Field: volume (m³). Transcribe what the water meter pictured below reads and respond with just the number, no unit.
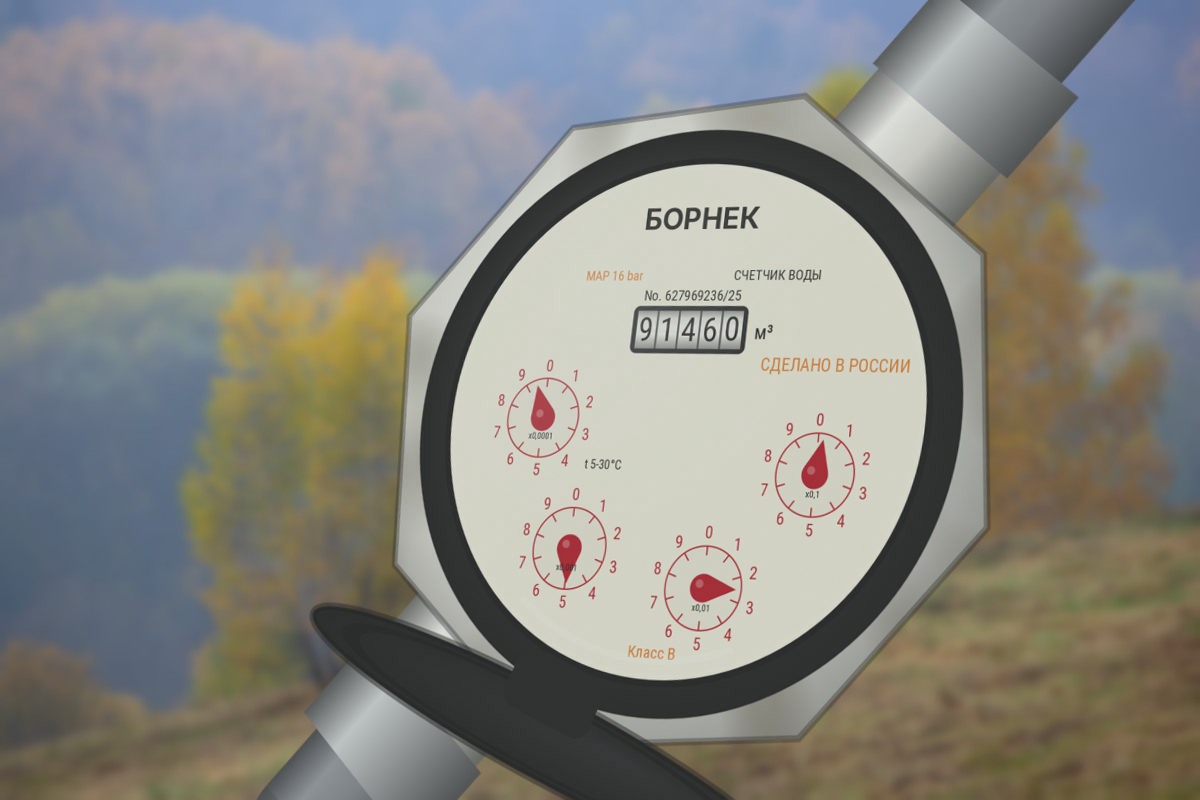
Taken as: 91460.0249
